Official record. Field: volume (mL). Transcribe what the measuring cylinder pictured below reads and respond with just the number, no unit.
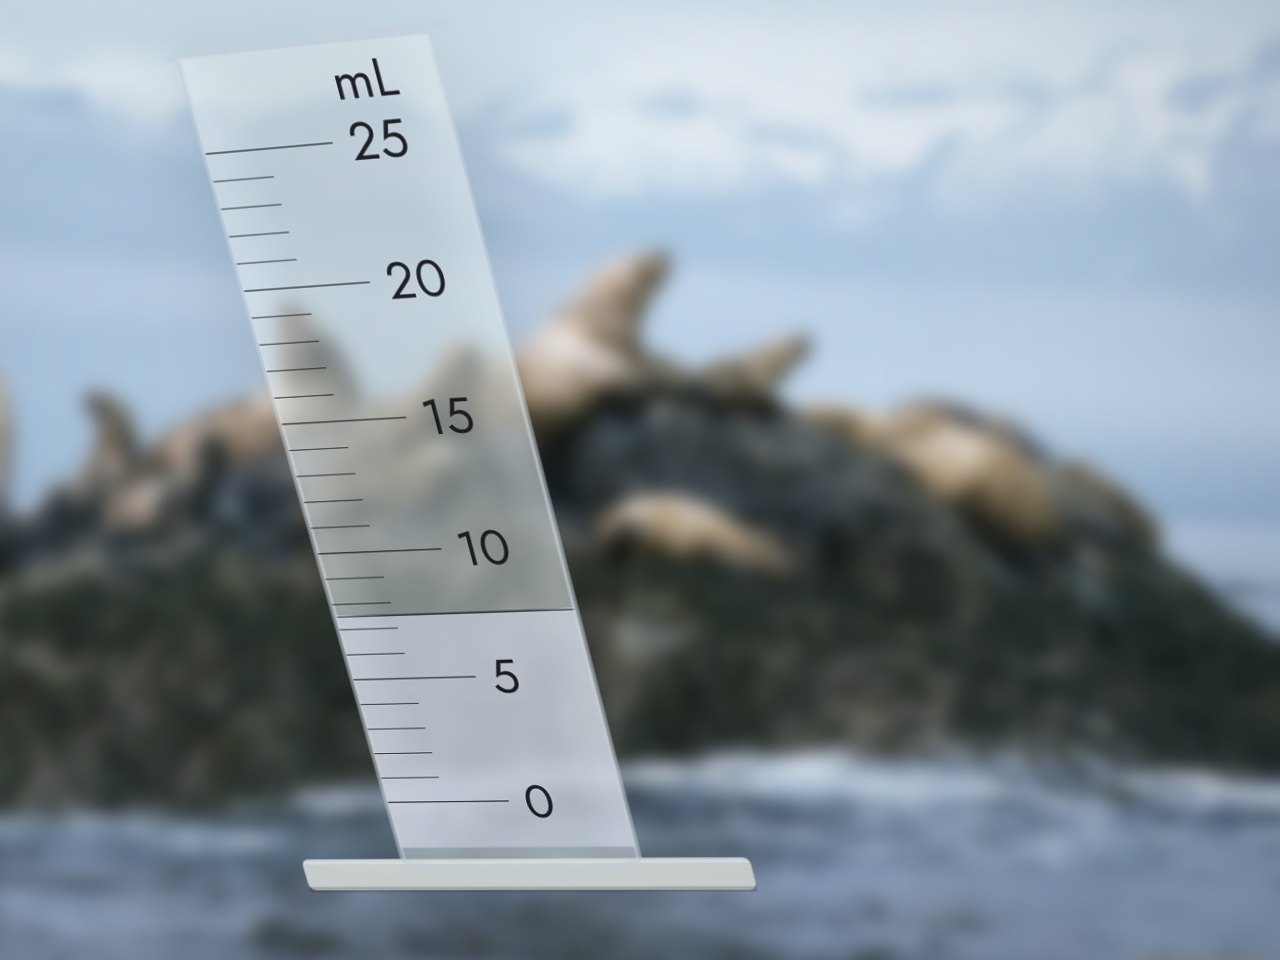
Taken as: 7.5
